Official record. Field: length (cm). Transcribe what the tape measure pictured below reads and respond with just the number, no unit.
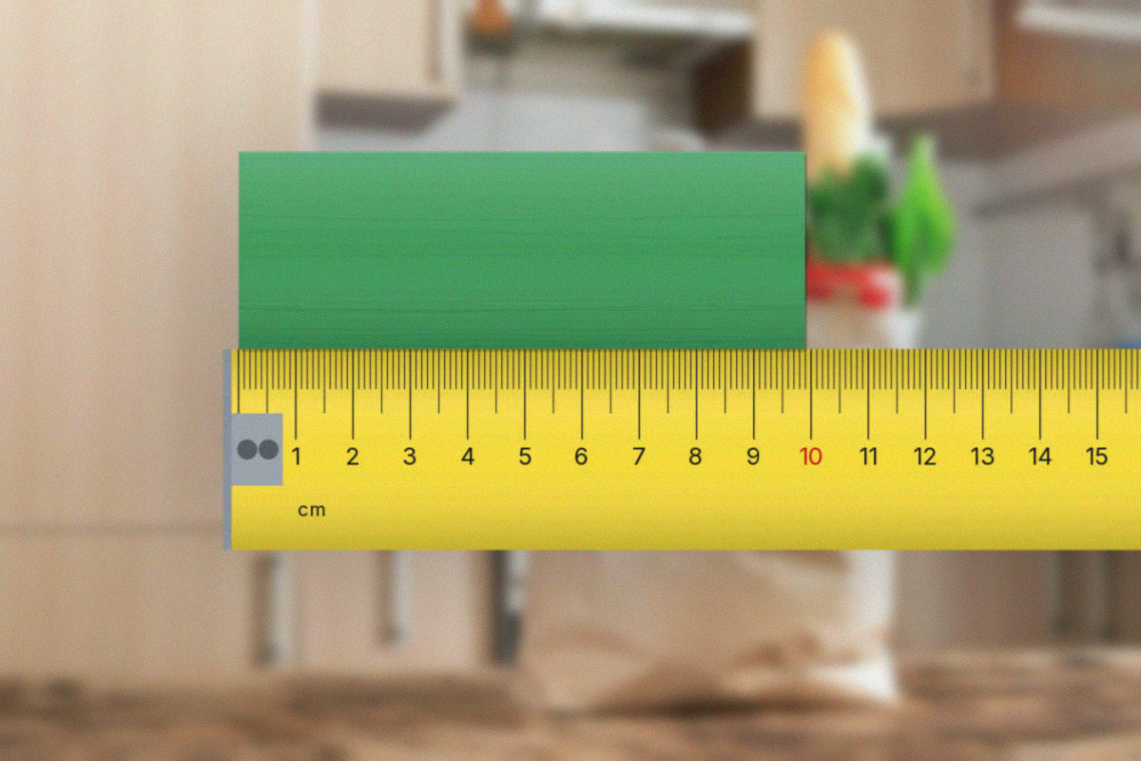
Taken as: 9.9
